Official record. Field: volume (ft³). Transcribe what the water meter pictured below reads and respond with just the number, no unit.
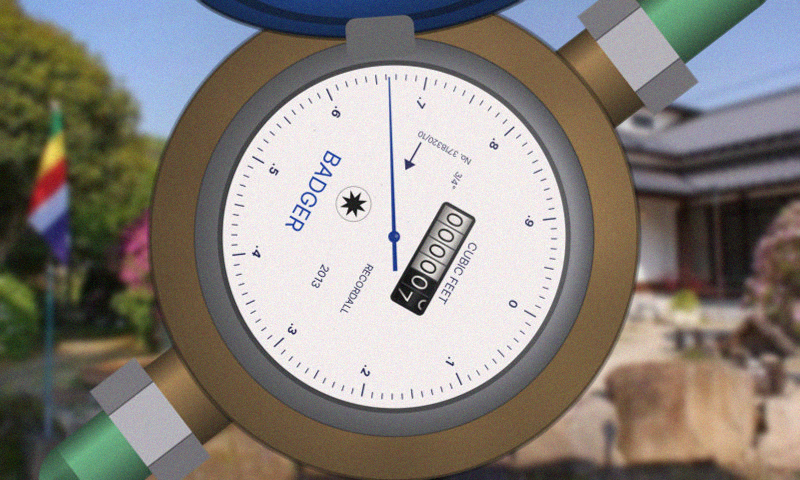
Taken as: 6.66
